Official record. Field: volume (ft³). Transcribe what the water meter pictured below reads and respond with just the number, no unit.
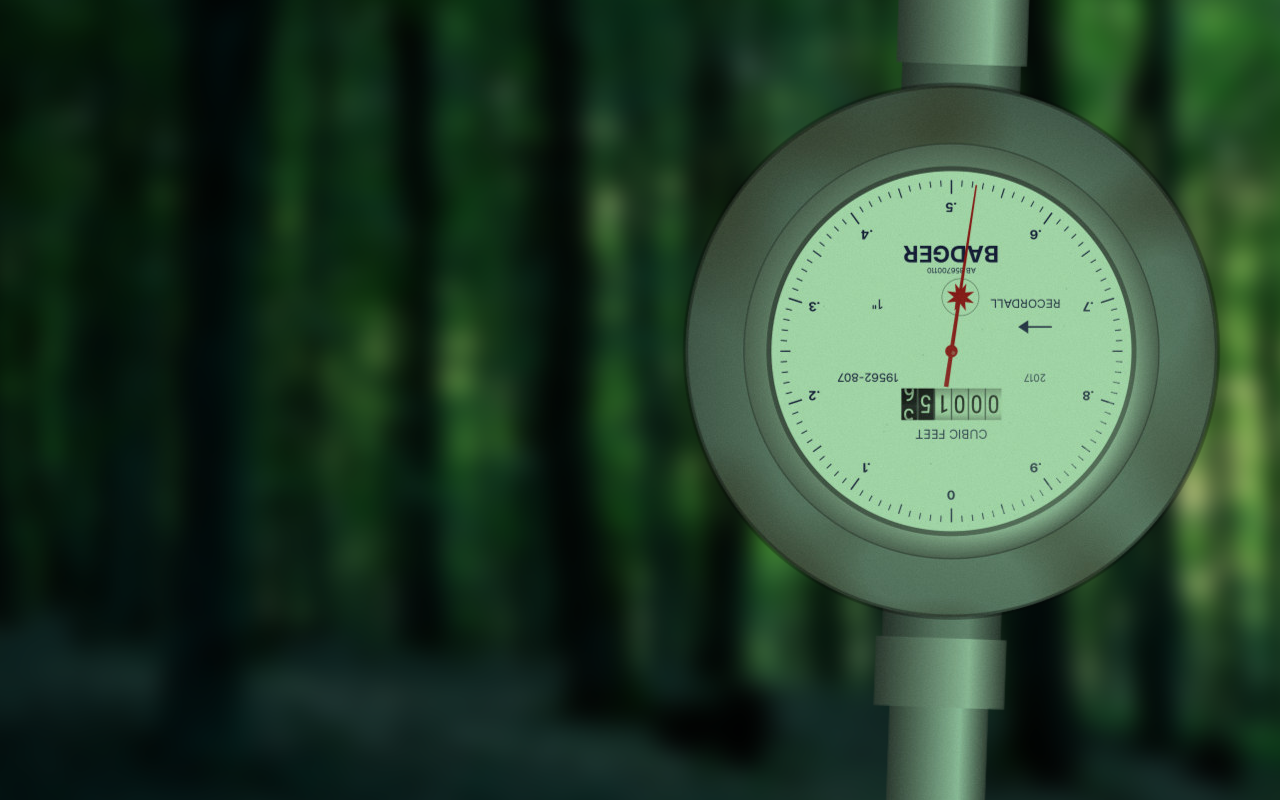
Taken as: 155.52
